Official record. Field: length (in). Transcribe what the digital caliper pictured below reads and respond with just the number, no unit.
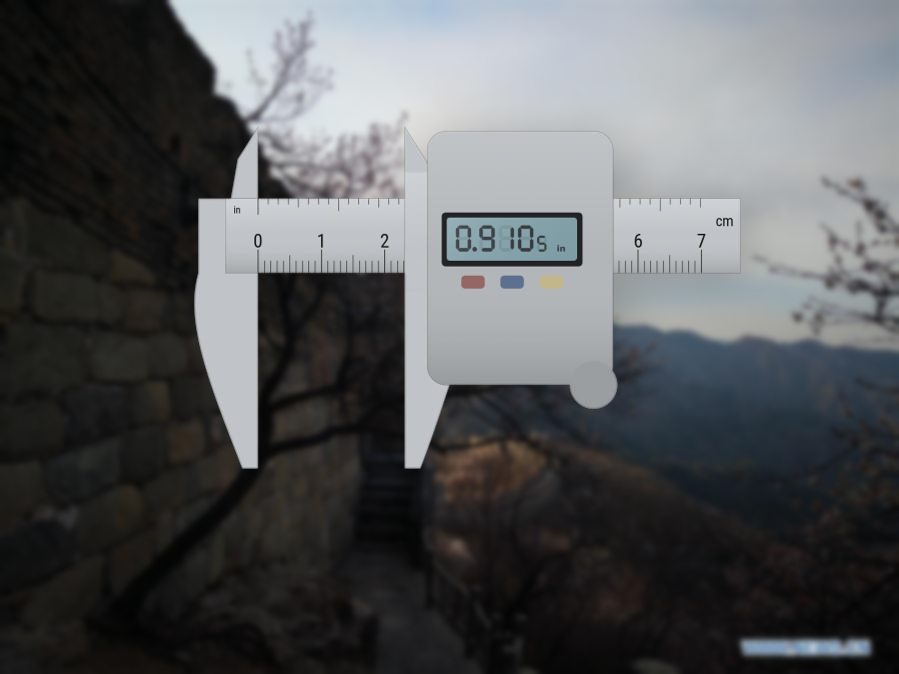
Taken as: 0.9105
